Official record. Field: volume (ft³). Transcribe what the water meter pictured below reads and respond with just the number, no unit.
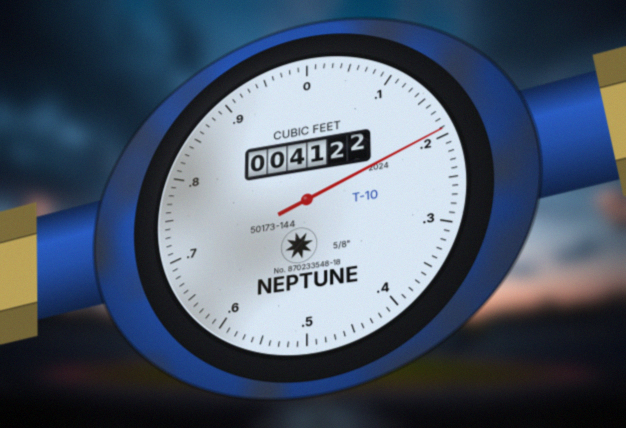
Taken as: 4122.19
